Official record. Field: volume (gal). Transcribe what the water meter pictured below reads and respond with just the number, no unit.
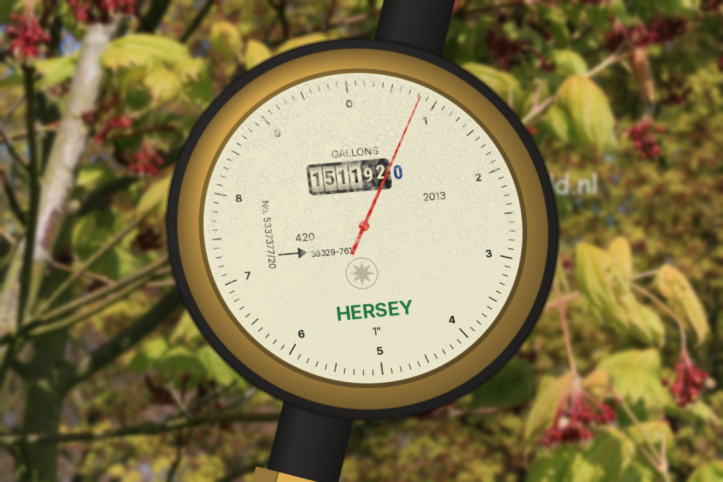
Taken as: 1511920.8
